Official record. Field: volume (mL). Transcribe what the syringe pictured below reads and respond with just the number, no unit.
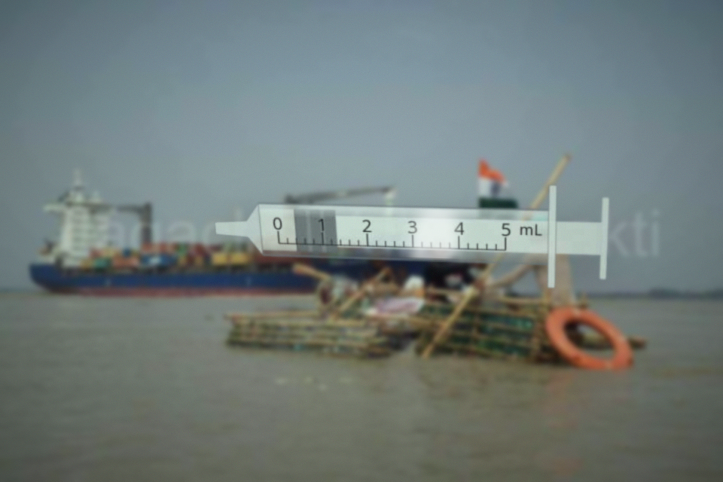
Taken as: 0.4
